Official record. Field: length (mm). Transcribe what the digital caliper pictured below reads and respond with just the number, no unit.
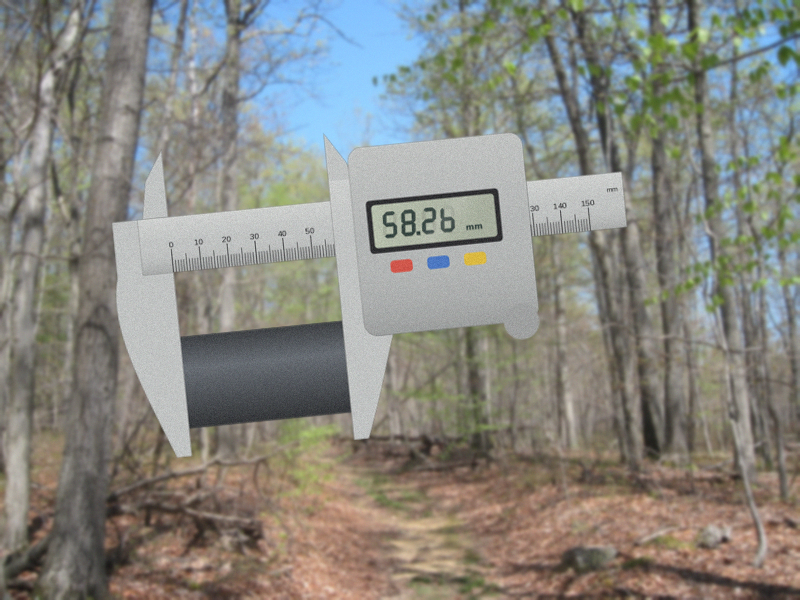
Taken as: 58.26
